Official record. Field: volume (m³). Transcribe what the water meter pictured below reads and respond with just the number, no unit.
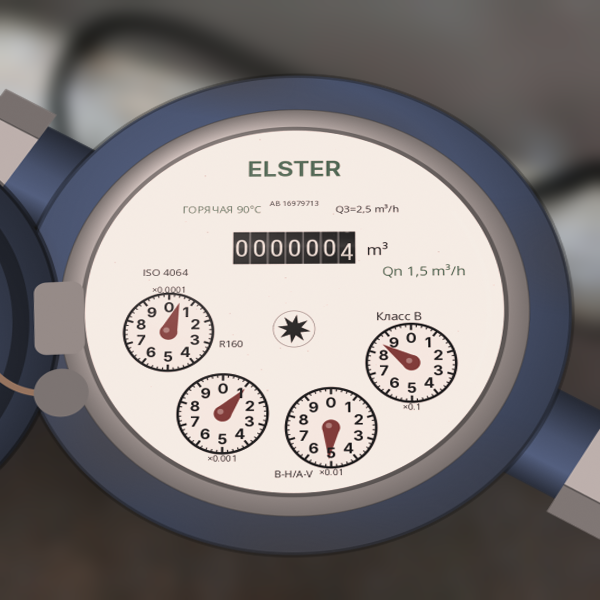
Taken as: 3.8510
